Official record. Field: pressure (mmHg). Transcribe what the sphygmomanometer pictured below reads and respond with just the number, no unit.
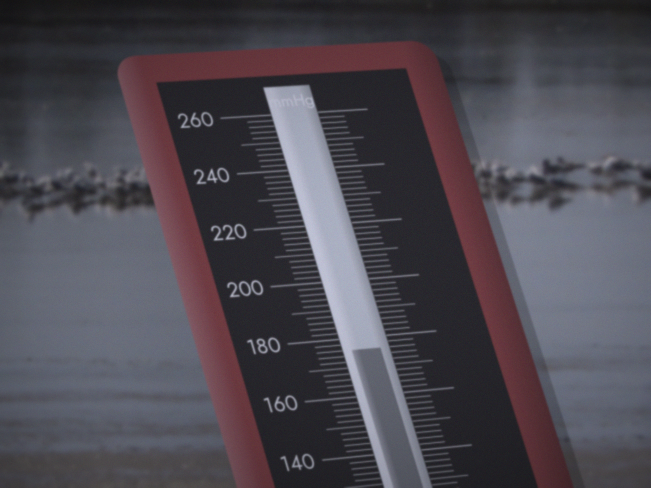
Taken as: 176
